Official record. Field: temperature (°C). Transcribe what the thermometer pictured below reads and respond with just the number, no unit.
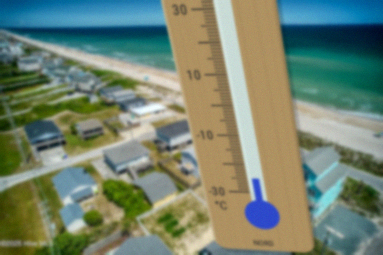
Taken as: -25
